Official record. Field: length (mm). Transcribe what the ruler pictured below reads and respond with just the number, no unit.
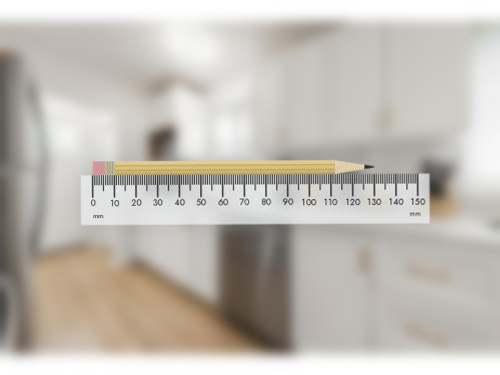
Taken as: 130
